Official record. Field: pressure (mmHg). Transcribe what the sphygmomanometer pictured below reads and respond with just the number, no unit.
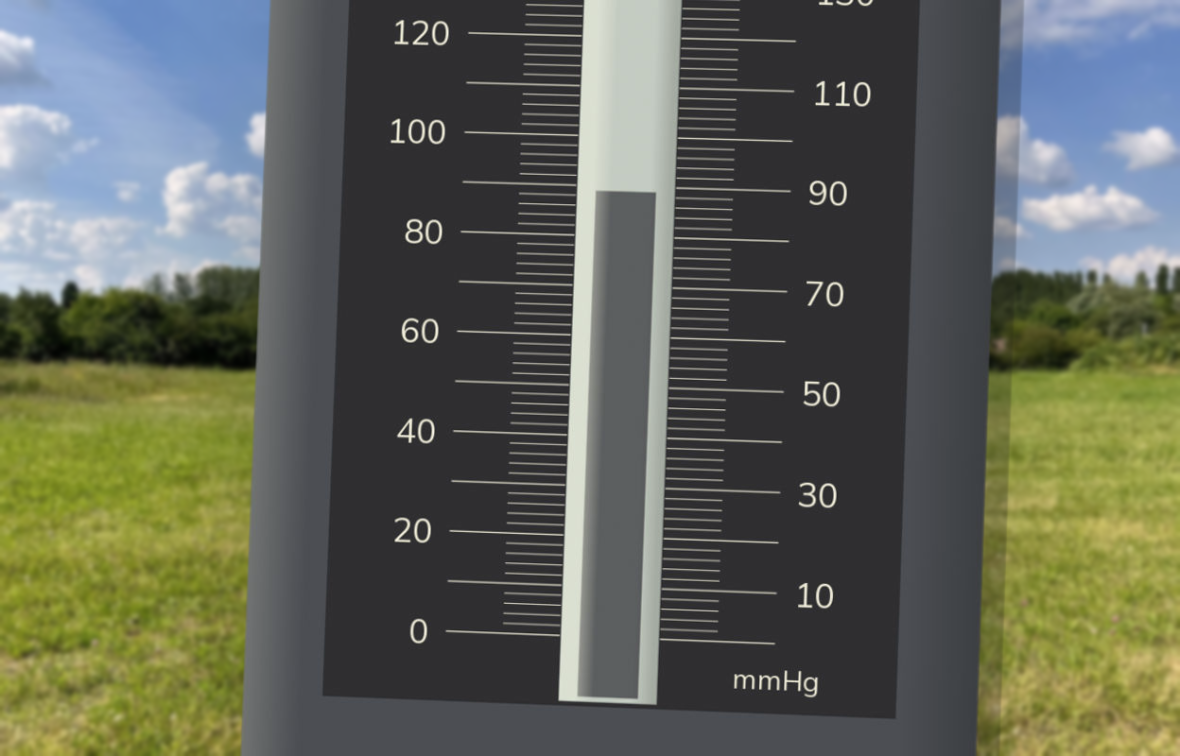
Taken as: 89
